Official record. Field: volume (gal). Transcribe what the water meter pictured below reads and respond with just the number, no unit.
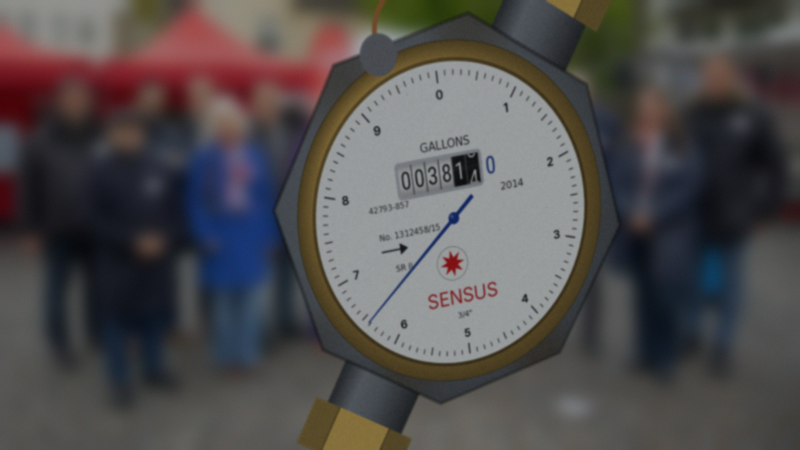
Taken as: 38136.4
